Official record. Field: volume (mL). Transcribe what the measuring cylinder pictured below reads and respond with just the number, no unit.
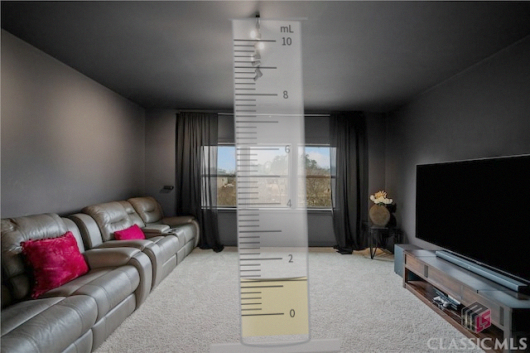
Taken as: 1.2
